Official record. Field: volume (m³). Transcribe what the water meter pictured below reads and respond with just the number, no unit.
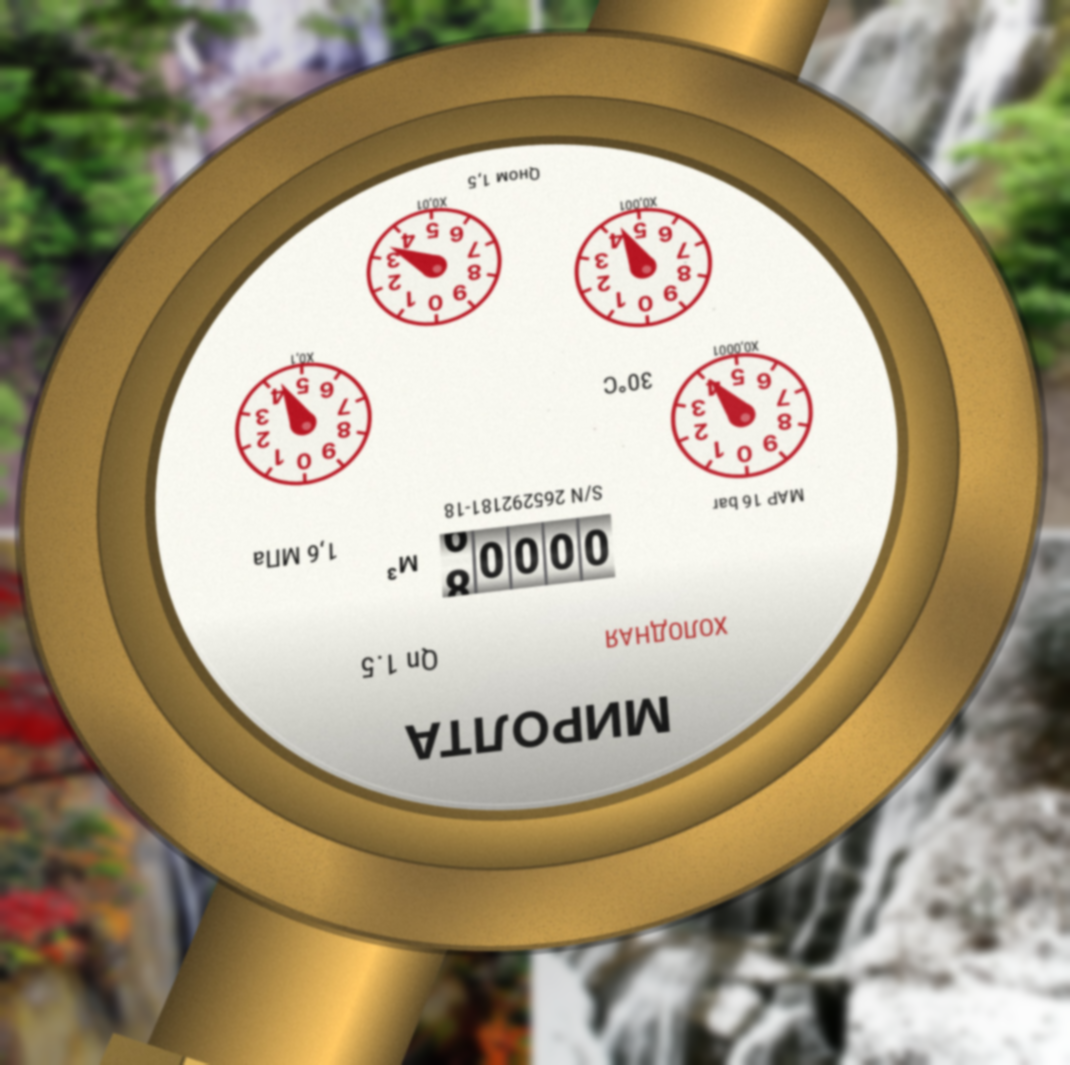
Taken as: 8.4344
